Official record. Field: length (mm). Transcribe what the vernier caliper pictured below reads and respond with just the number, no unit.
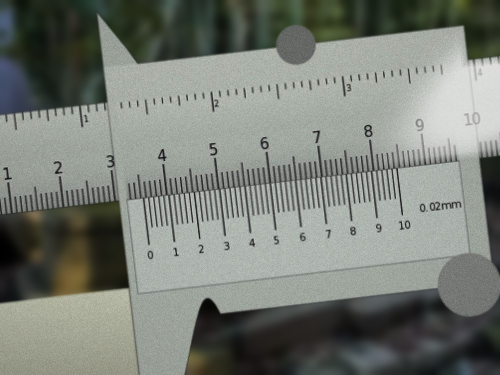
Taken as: 35.5
